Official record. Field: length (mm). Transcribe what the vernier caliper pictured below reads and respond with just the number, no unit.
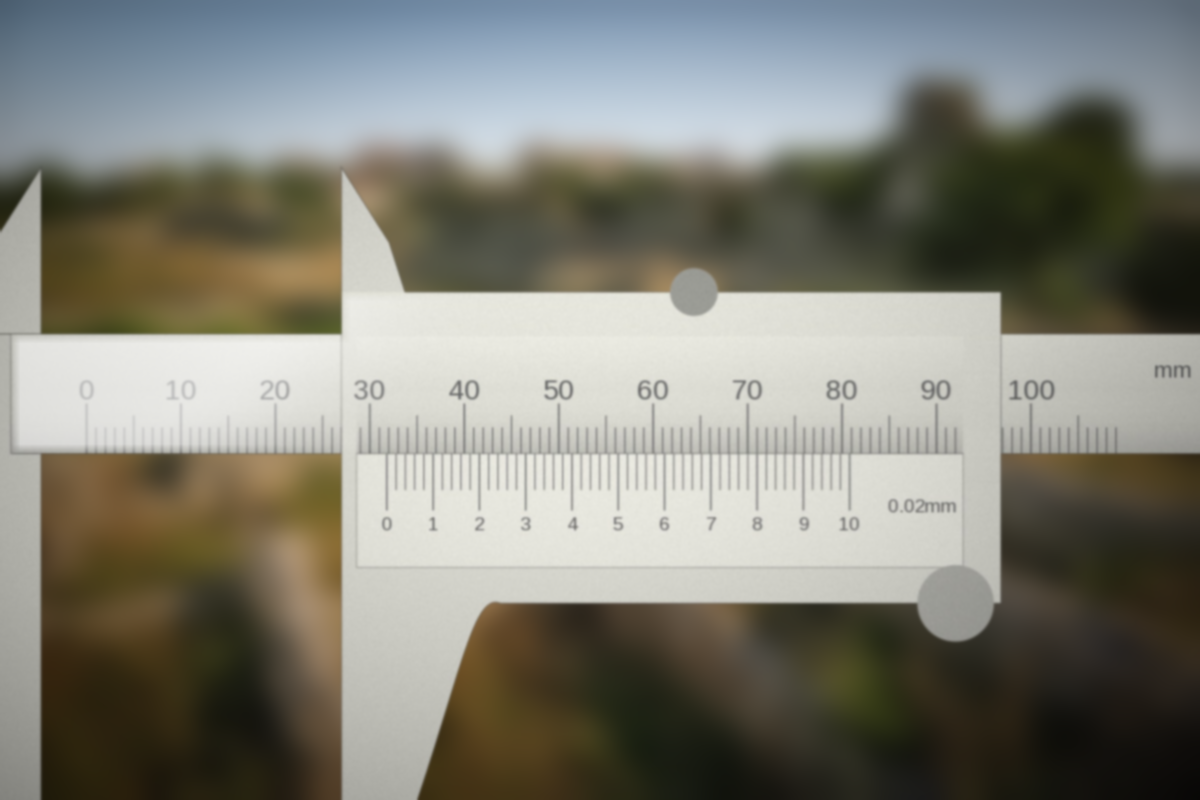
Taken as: 31.8
